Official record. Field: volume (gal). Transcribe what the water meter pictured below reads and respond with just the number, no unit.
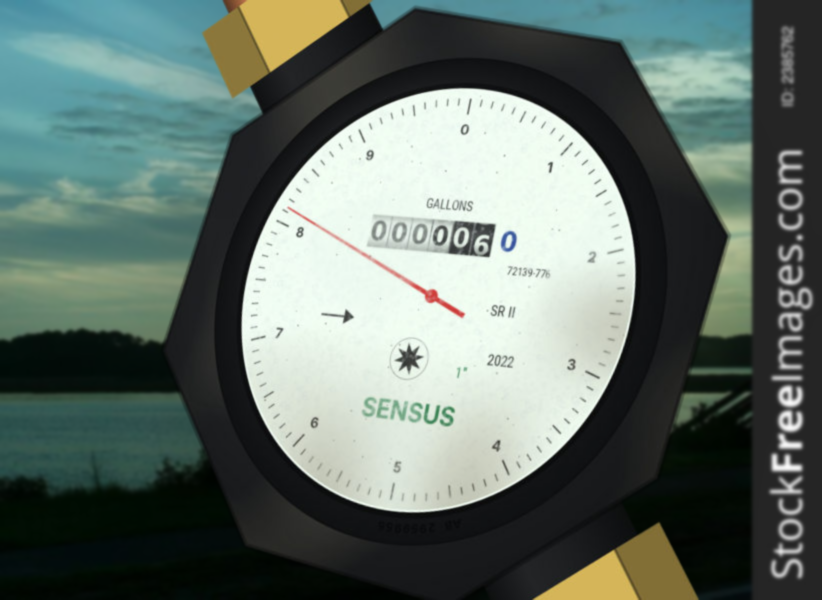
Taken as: 58.1
